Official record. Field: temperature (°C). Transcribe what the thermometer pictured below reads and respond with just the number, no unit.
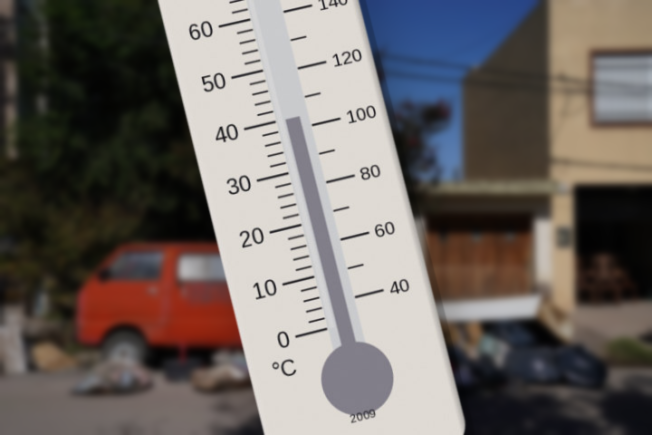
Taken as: 40
